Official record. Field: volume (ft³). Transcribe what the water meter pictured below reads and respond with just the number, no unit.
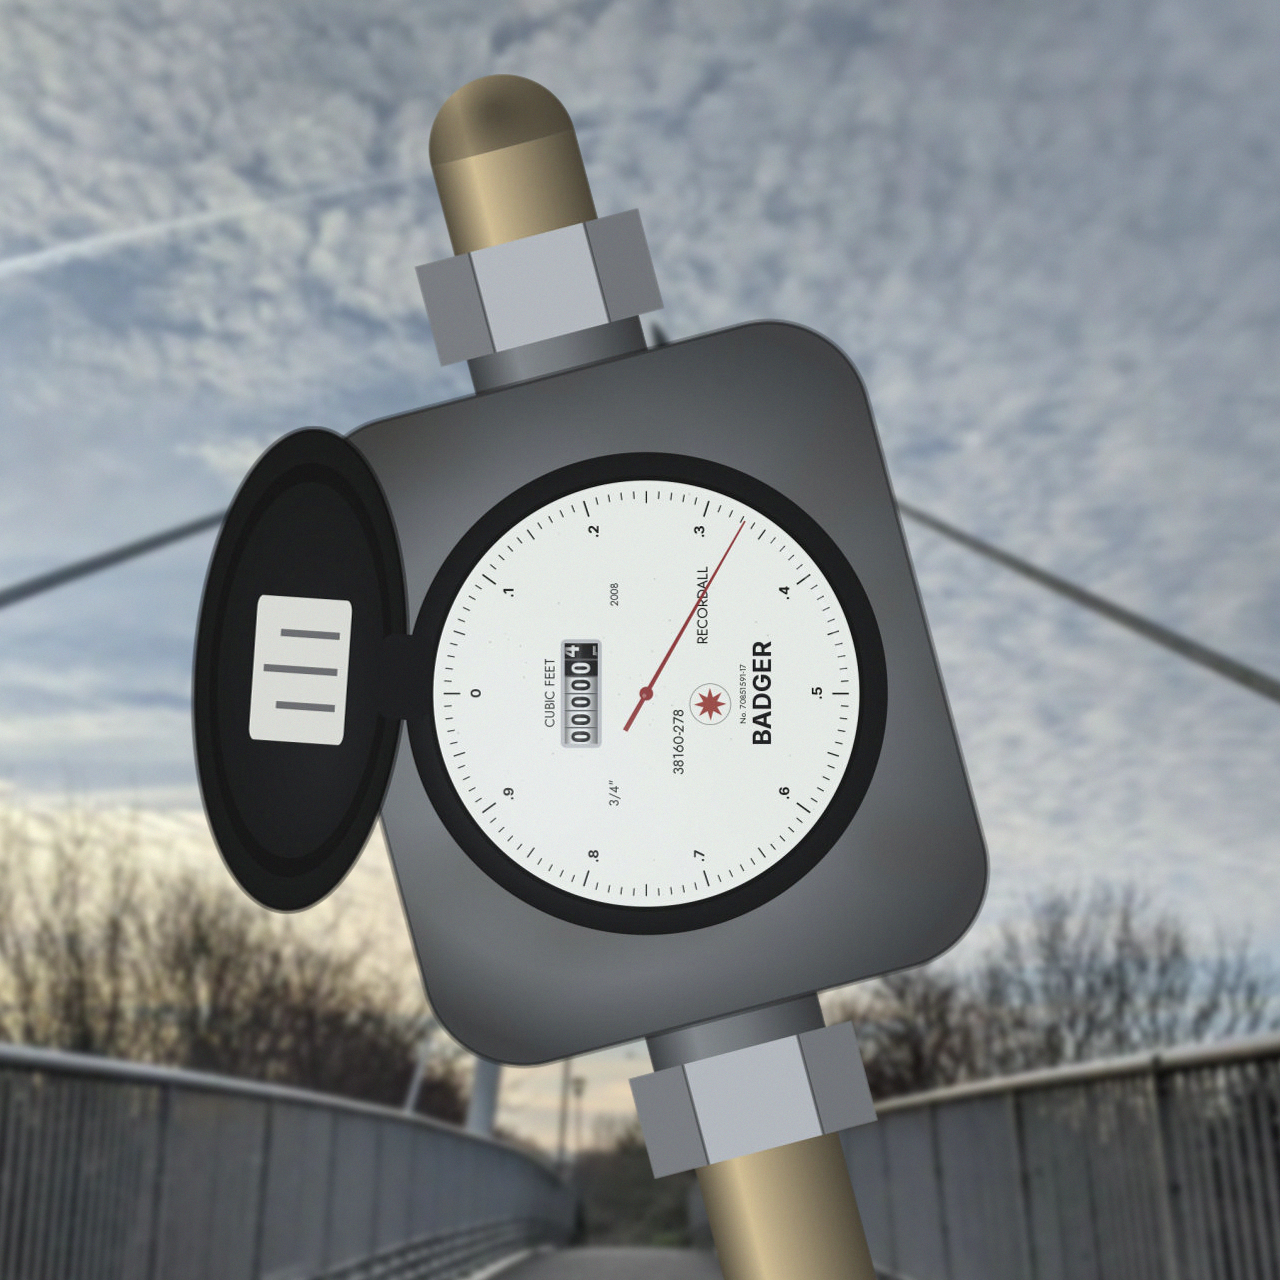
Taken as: 4.33
